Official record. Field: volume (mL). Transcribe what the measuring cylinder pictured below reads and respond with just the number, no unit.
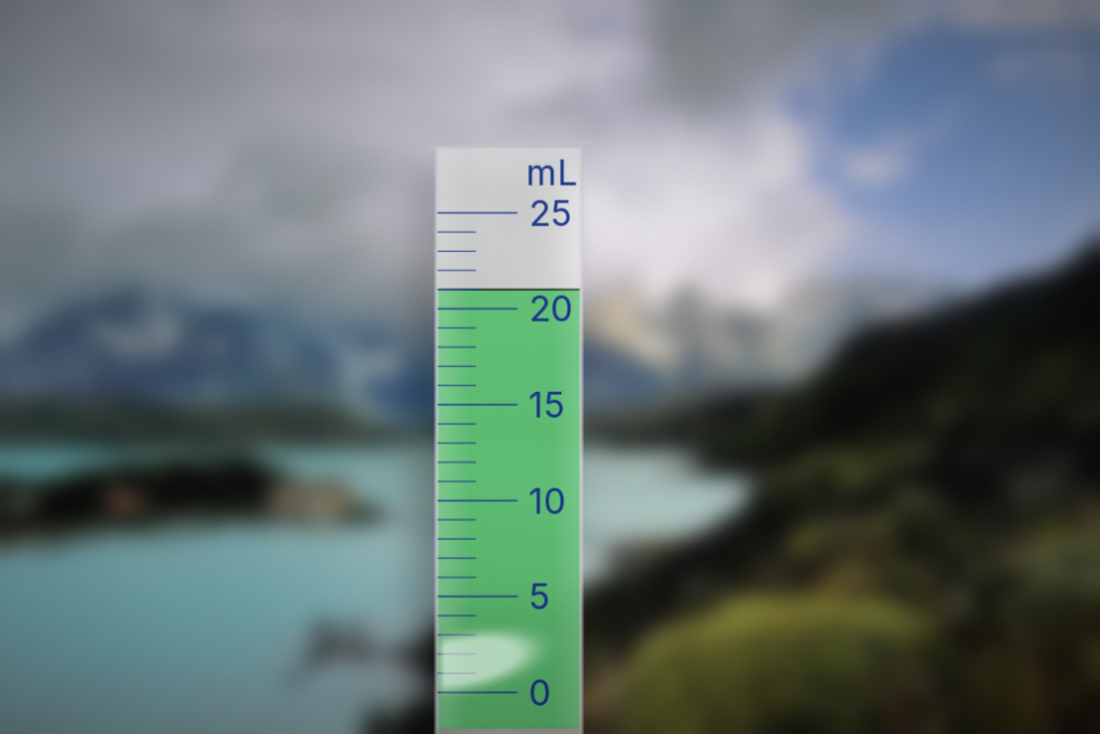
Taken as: 21
